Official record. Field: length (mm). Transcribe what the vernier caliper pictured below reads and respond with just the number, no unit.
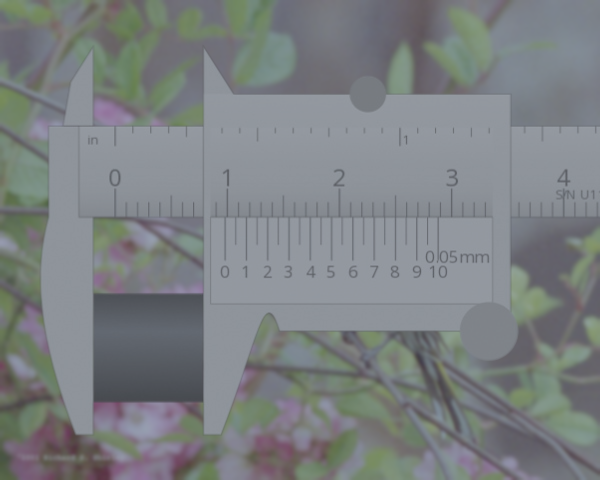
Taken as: 9.8
